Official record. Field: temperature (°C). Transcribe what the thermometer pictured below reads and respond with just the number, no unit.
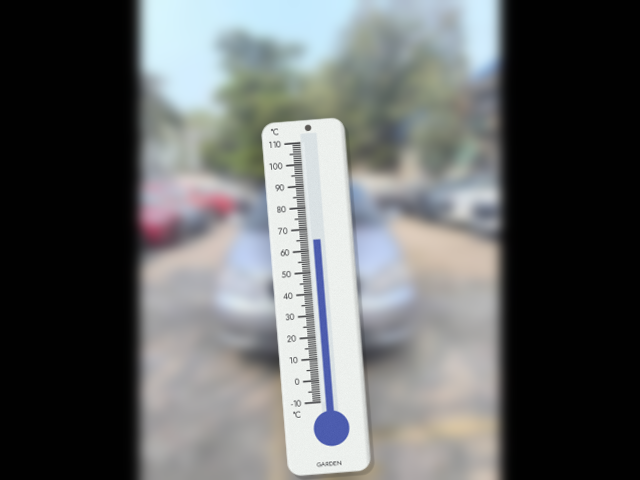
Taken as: 65
